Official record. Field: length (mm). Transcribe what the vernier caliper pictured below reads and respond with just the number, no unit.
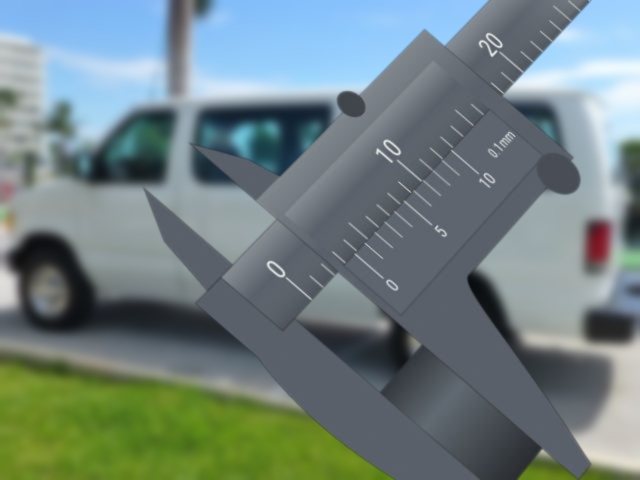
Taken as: 3.8
